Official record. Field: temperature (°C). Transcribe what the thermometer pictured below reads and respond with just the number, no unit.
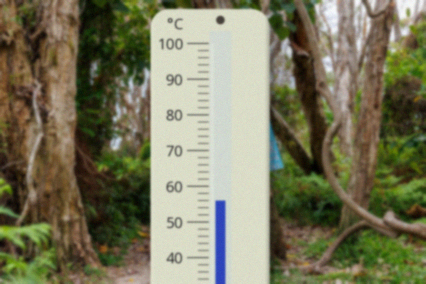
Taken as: 56
